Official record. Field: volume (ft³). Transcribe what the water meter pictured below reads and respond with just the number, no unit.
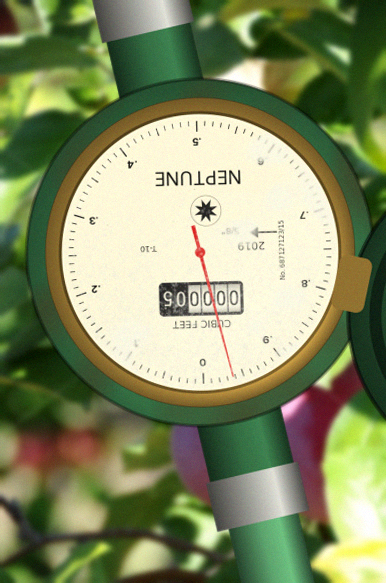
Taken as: 4.96
